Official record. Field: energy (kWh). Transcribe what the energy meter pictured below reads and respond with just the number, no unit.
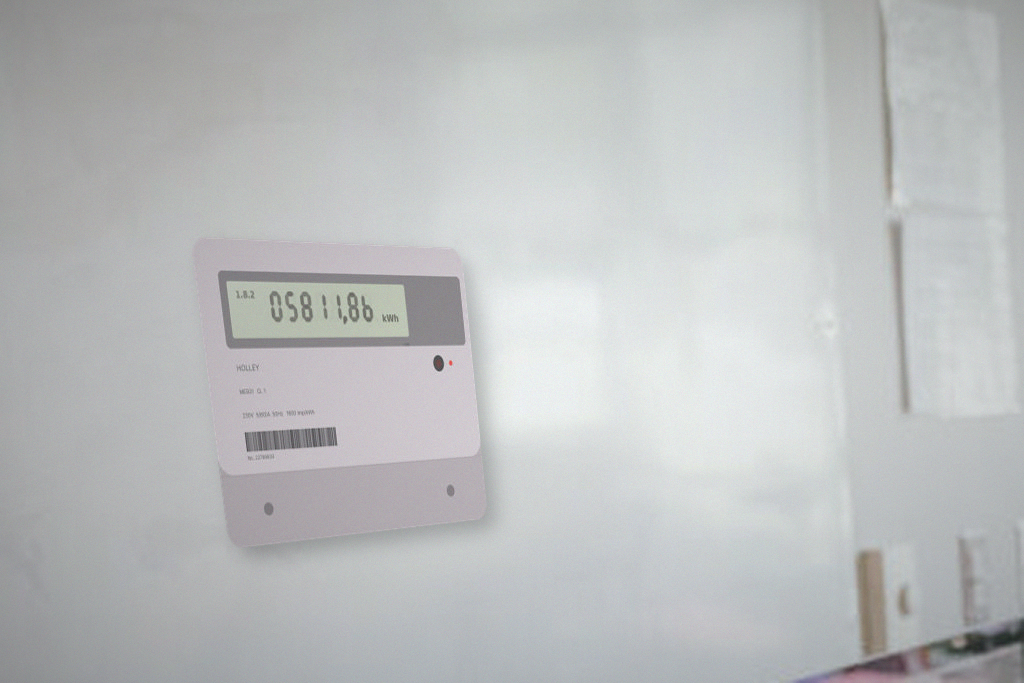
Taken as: 5811.86
